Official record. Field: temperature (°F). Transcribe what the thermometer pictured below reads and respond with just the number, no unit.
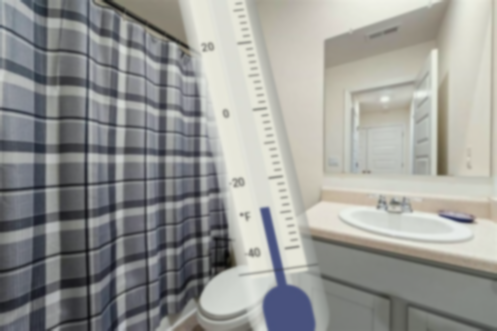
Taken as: -28
